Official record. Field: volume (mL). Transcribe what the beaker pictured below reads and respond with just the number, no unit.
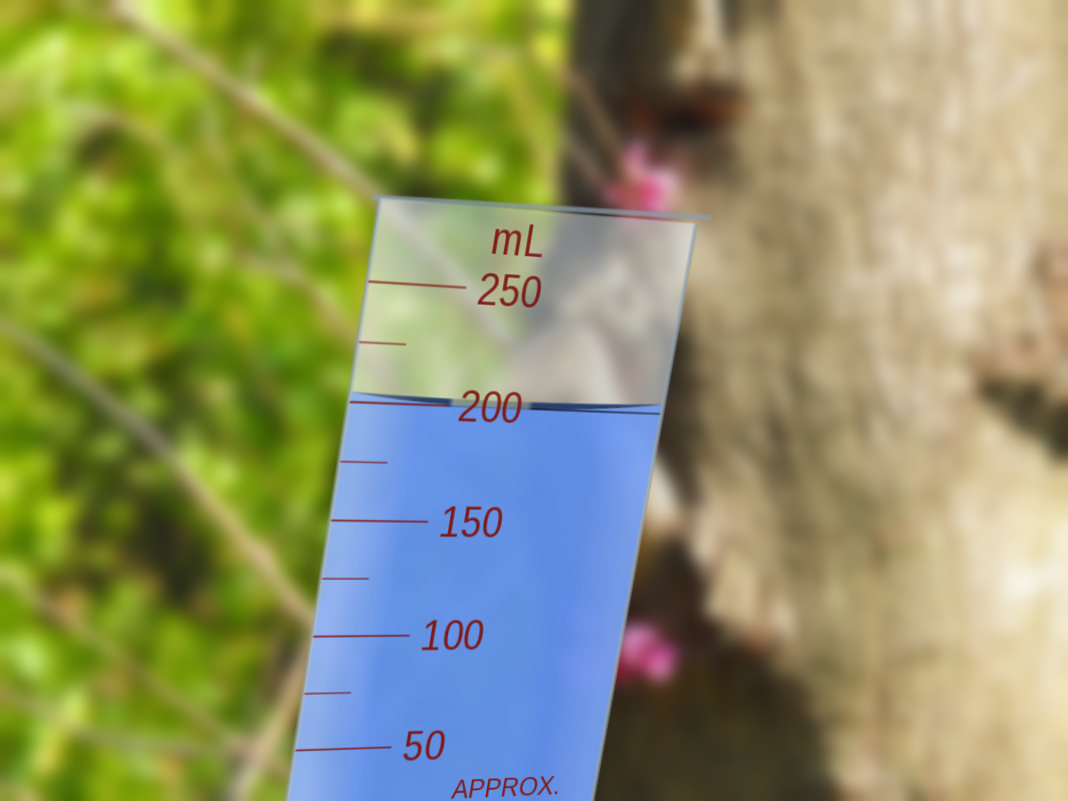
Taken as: 200
